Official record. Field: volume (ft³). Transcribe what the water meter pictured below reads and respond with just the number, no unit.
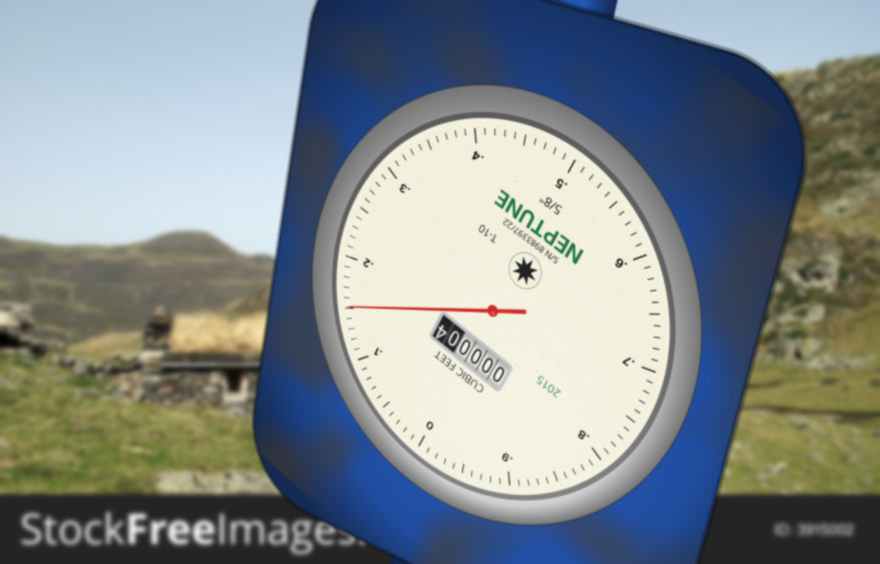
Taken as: 4.15
